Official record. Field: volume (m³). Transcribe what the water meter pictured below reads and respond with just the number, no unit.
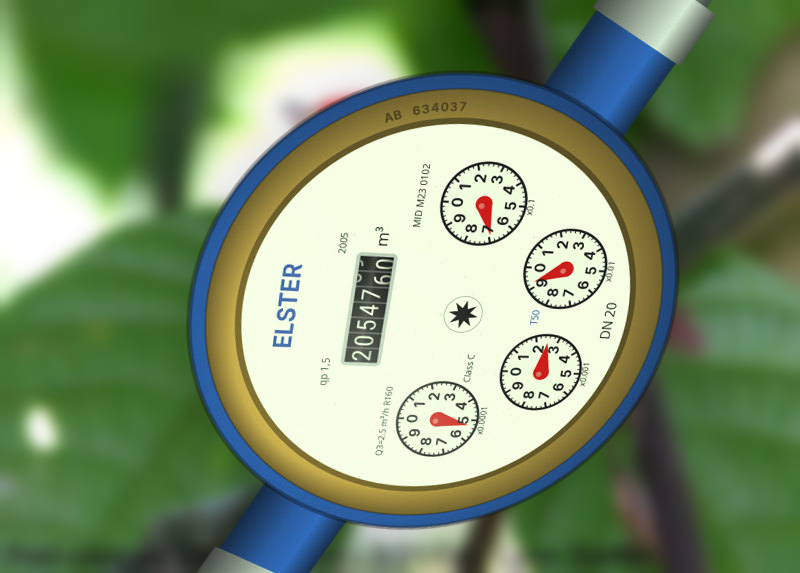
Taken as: 2054759.6925
